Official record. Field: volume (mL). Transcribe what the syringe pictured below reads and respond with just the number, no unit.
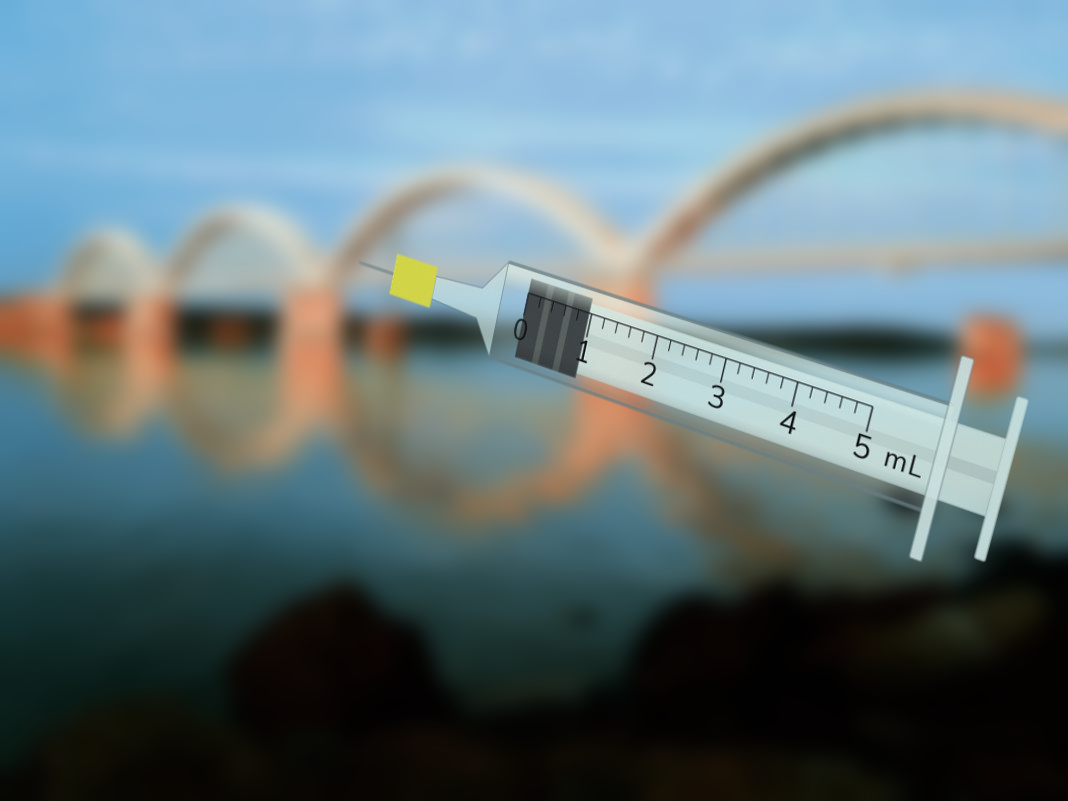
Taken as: 0
